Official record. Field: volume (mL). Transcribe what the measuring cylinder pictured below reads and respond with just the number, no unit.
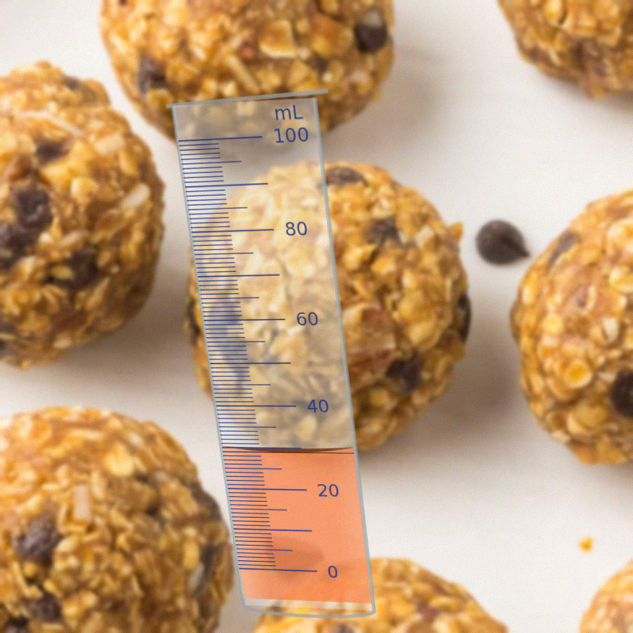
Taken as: 29
